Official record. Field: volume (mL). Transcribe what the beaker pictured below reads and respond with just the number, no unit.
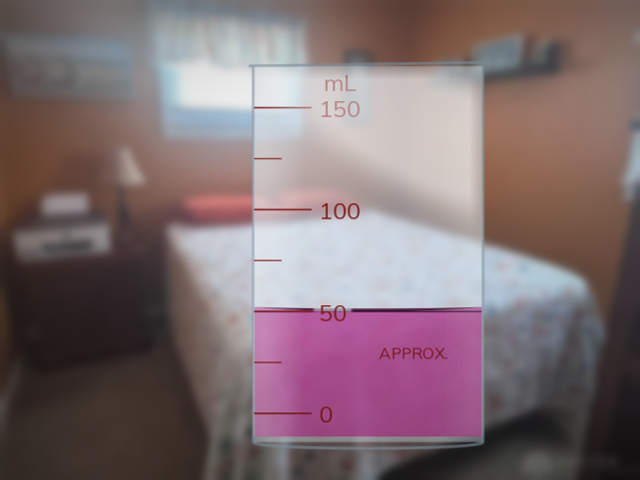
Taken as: 50
